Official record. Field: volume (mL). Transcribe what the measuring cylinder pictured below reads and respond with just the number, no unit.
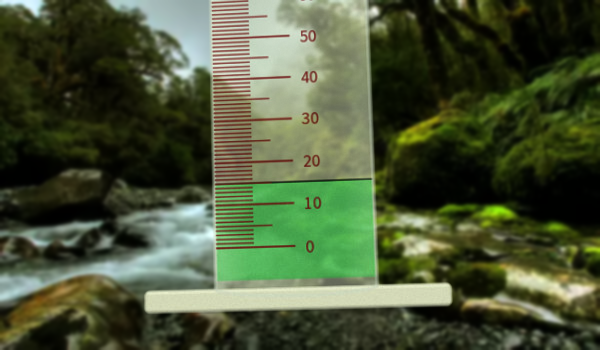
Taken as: 15
